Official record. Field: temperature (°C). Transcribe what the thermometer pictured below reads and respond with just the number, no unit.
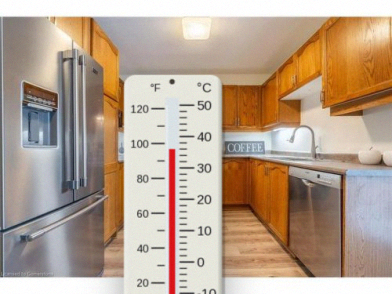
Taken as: 36
